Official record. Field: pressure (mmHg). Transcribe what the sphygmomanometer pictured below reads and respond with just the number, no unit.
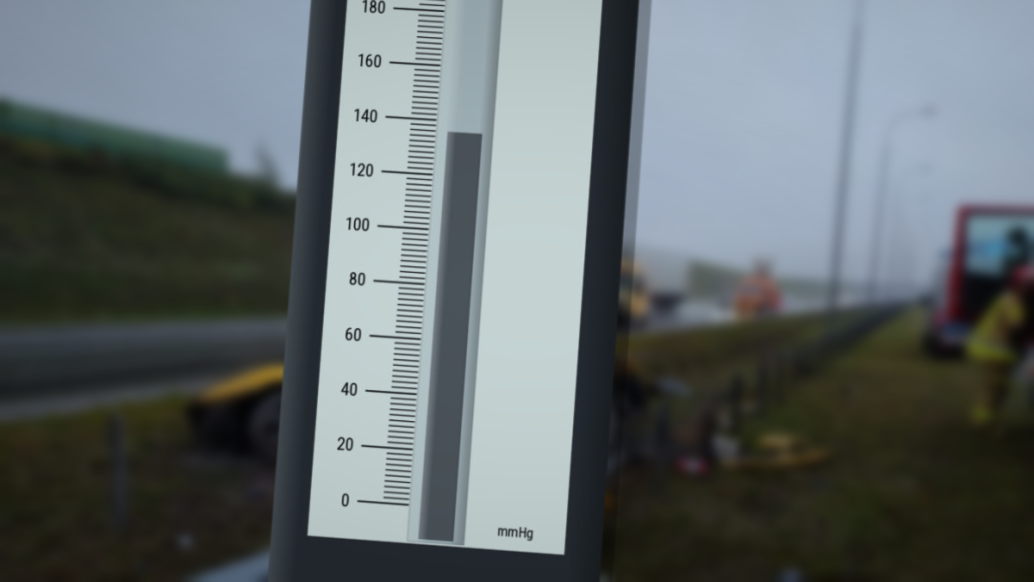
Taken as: 136
